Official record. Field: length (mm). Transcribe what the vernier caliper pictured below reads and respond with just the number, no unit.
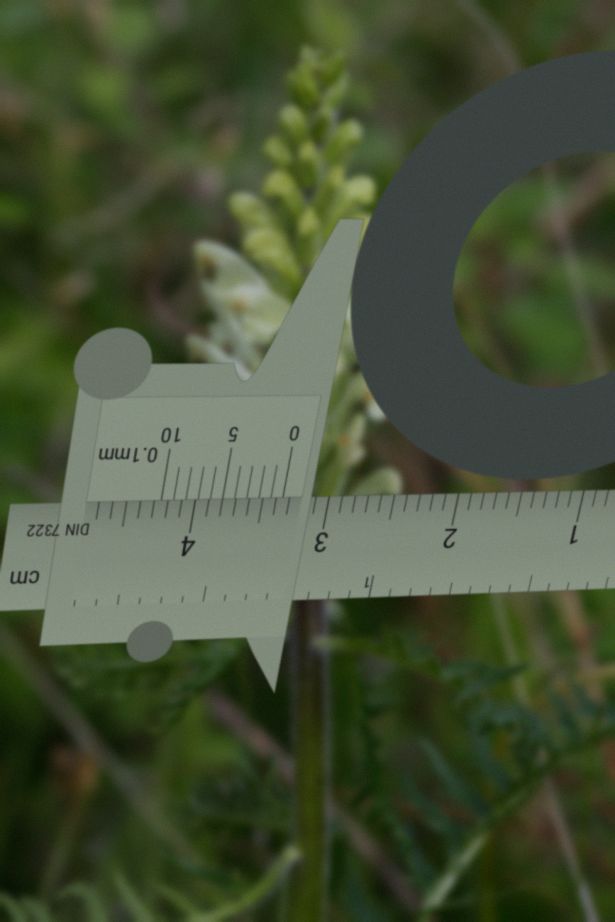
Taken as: 33.5
